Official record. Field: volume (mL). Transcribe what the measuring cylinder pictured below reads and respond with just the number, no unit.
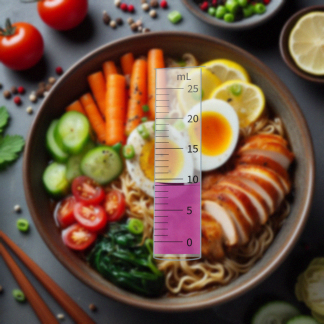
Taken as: 9
